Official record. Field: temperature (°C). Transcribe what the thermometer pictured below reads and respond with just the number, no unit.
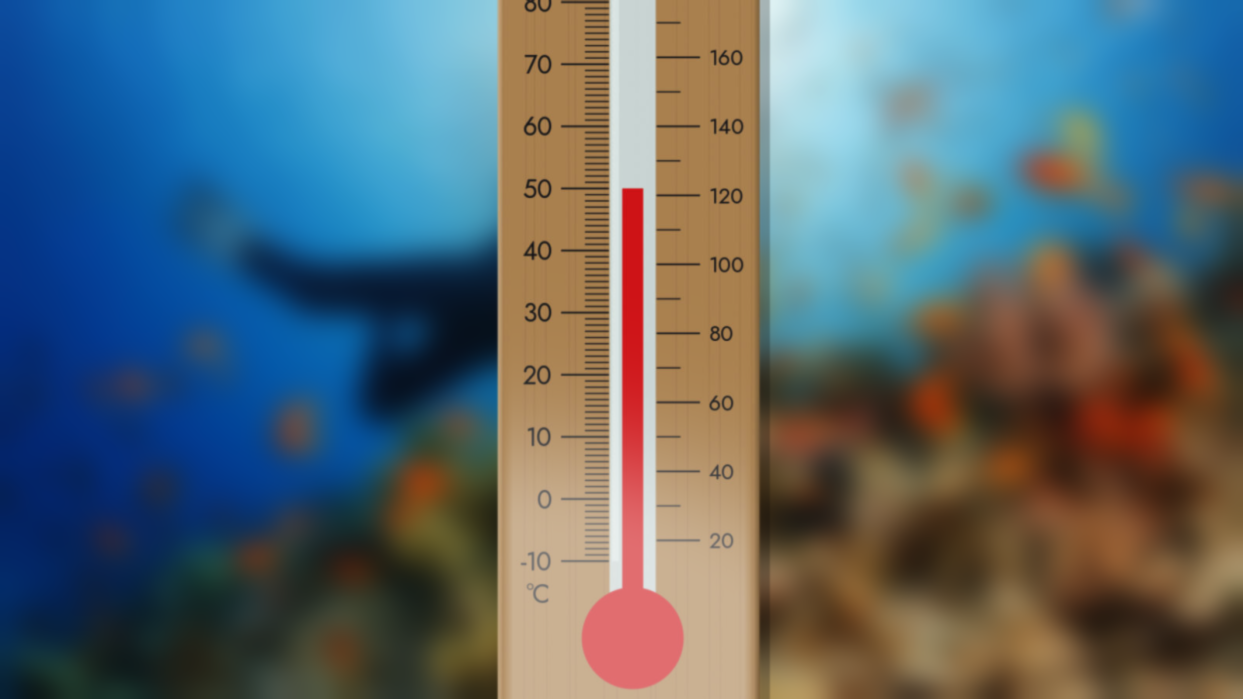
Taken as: 50
